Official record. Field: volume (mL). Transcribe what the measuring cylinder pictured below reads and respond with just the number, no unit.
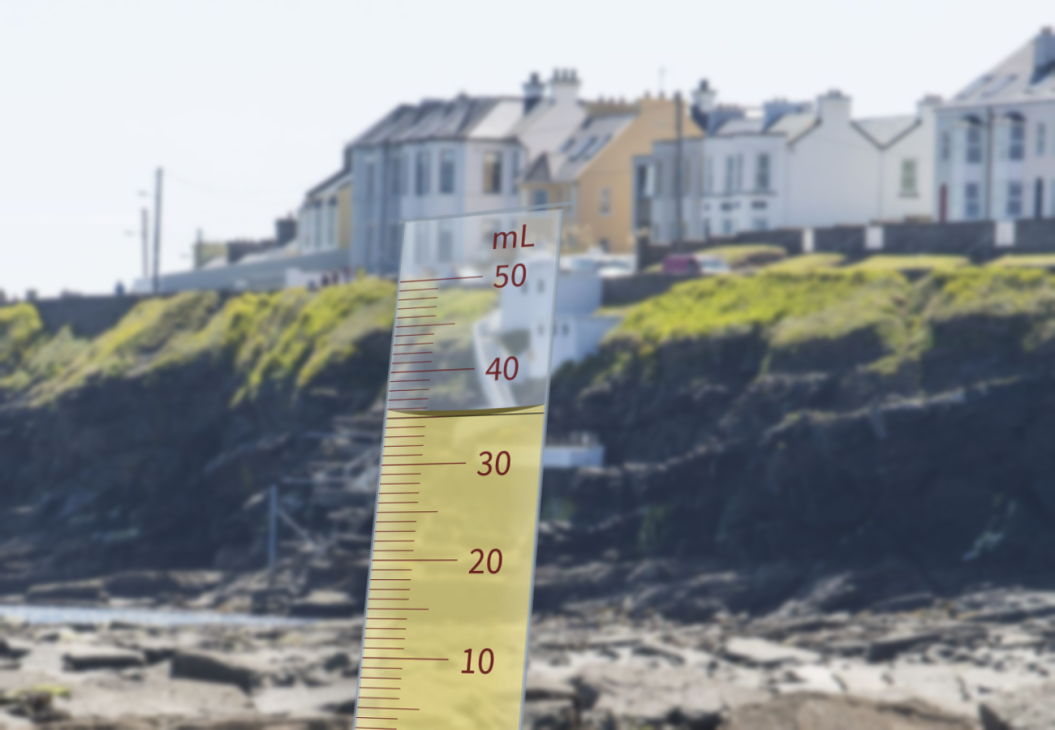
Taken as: 35
